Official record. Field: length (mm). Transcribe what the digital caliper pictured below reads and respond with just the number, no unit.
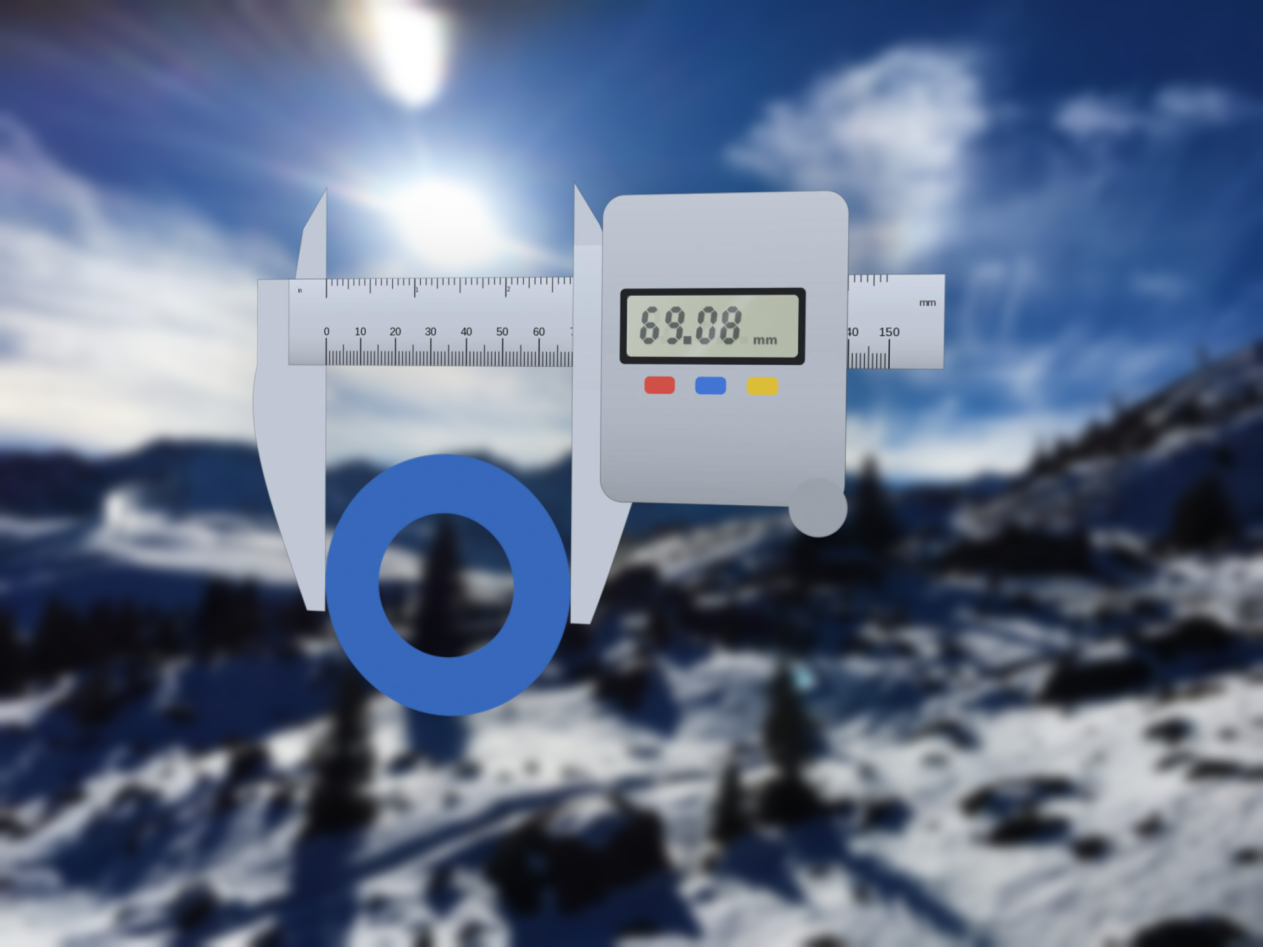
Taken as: 69.08
